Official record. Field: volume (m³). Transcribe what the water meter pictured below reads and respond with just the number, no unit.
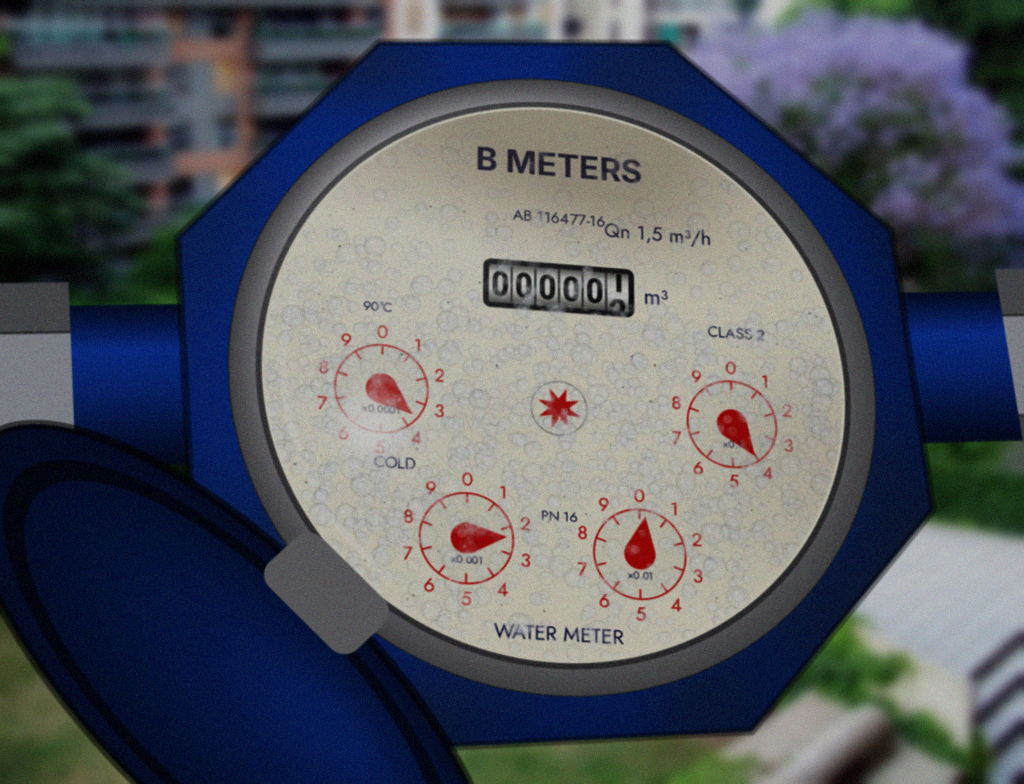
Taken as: 1.4023
